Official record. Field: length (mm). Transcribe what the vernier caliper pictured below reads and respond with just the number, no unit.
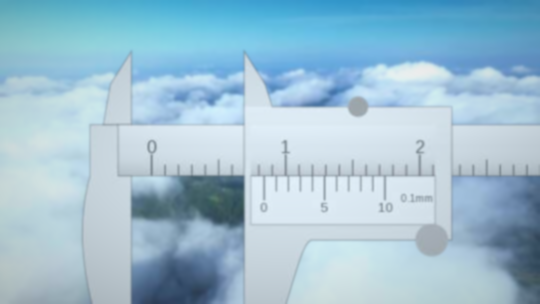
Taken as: 8.4
